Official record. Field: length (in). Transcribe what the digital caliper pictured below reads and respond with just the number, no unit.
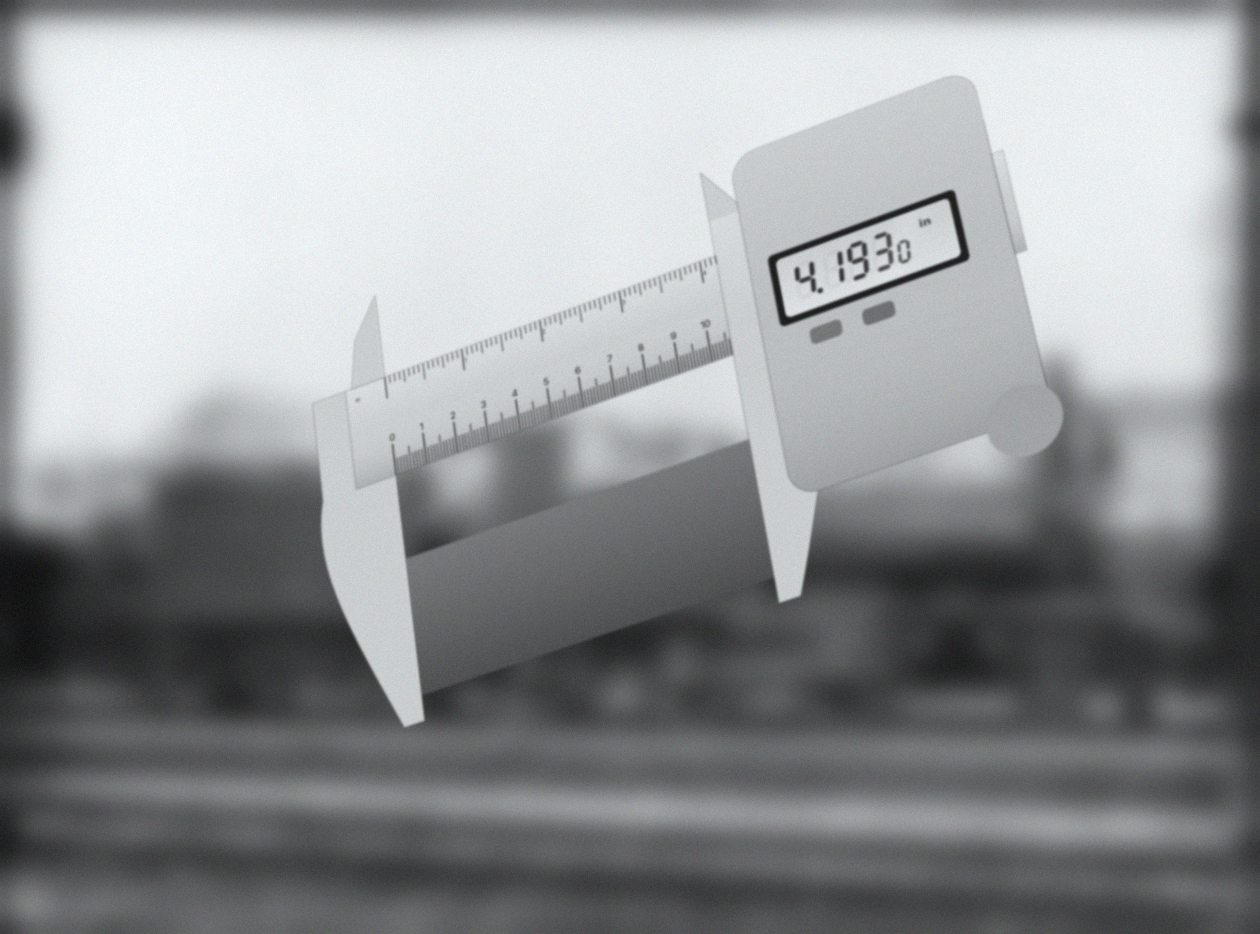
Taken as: 4.1930
